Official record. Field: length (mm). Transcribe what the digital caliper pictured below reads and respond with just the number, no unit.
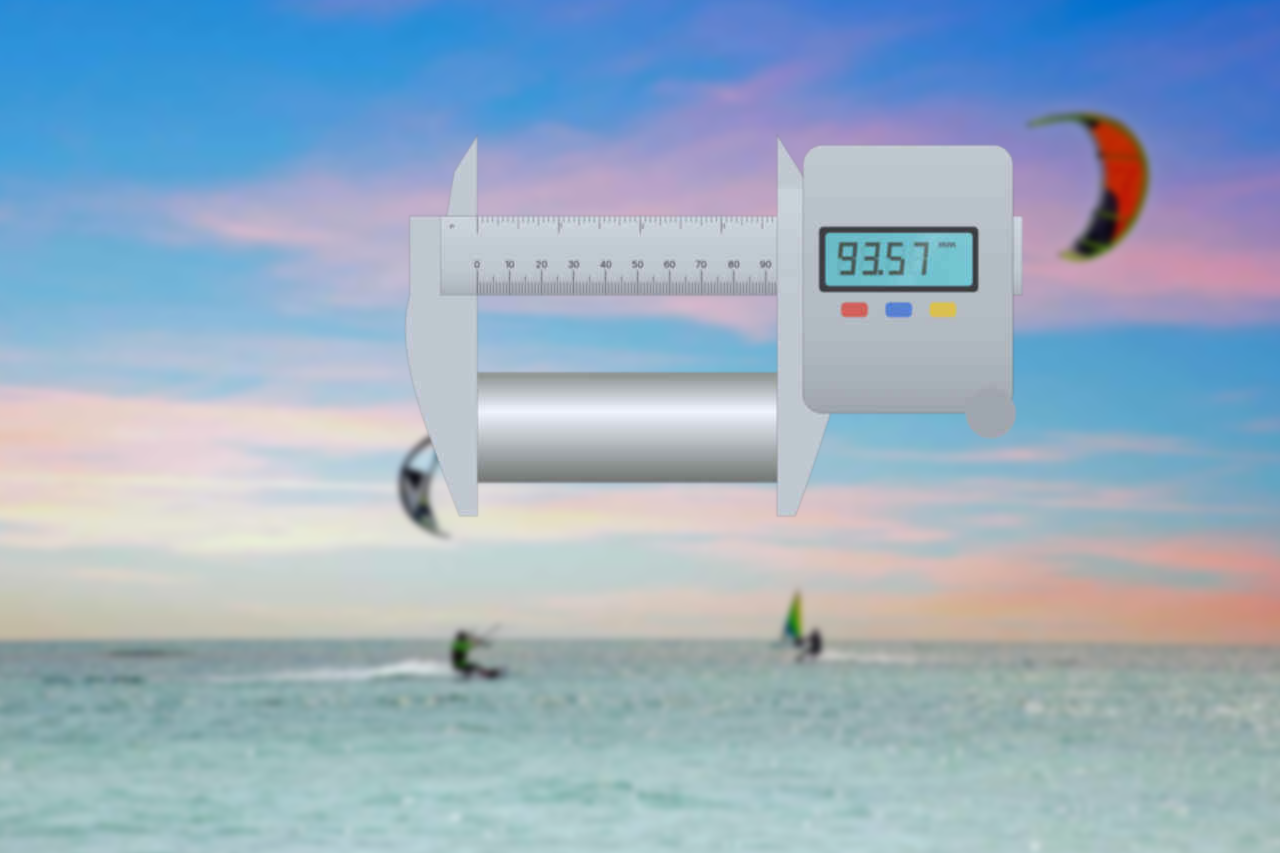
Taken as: 93.57
